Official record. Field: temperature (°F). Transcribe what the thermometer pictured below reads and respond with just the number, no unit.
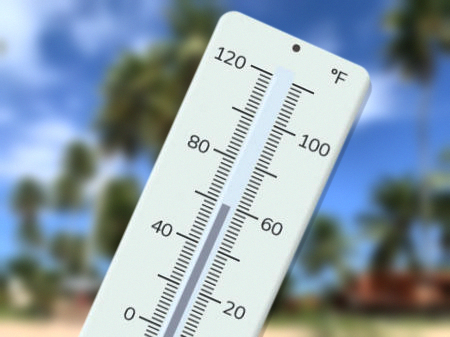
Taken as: 60
